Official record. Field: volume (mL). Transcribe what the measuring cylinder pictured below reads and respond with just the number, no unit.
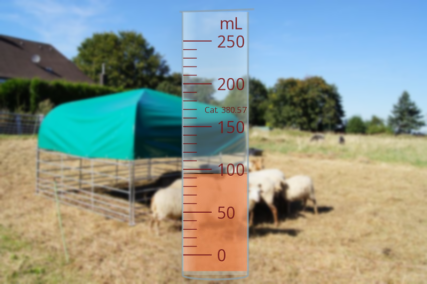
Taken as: 95
